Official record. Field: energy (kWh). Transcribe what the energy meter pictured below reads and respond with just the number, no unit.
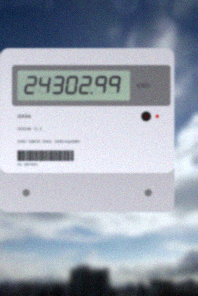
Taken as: 24302.99
